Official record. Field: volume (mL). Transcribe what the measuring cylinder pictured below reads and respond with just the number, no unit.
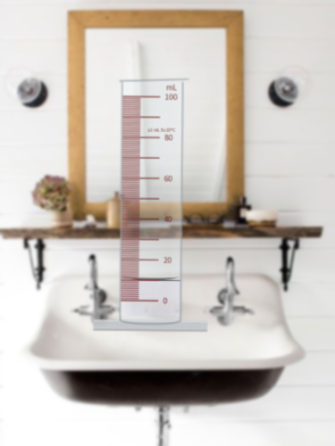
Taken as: 10
